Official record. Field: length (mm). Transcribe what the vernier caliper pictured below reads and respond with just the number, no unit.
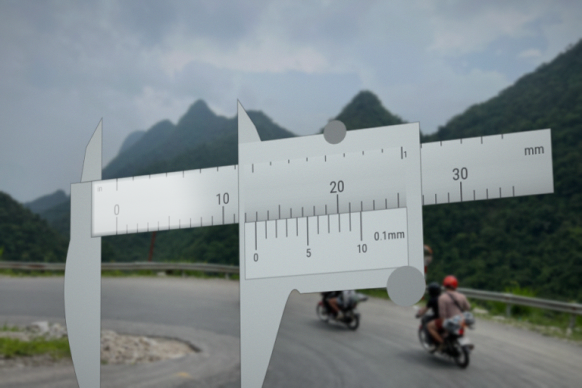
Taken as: 12.9
